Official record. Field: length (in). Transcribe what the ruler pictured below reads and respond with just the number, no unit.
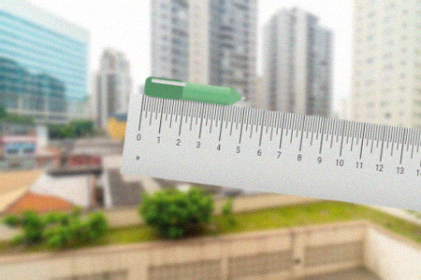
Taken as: 5
